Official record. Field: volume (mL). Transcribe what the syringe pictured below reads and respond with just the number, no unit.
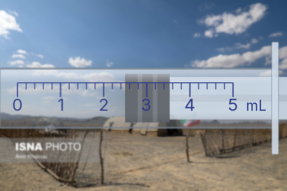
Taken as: 2.5
